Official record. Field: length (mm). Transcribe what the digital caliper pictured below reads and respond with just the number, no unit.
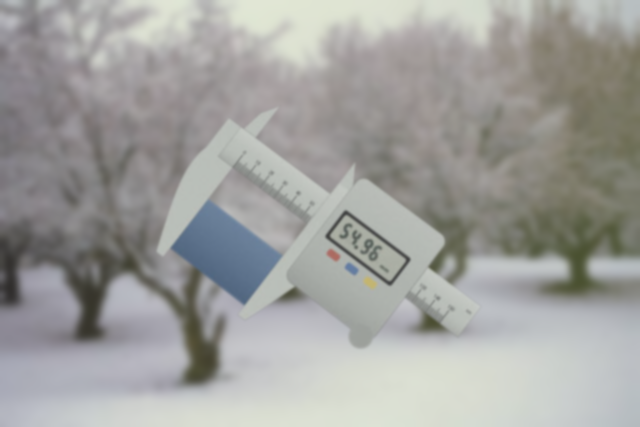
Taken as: 54.96
